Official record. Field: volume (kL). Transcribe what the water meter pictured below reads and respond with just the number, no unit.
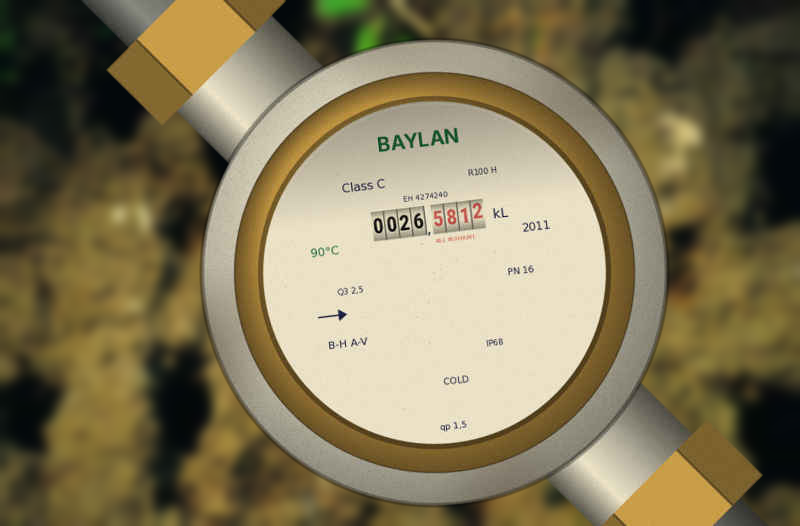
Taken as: 26.5812
